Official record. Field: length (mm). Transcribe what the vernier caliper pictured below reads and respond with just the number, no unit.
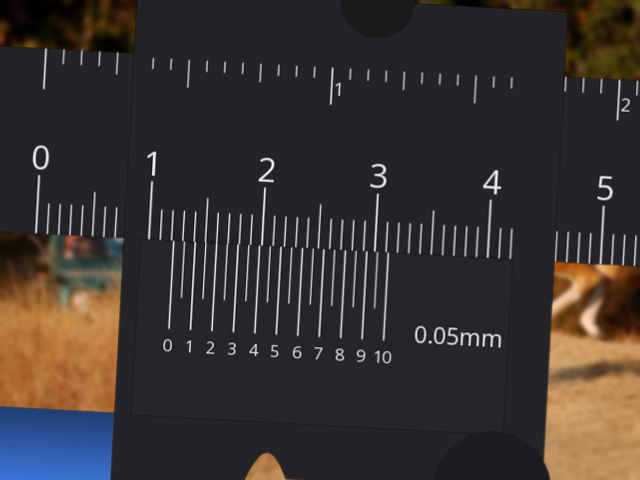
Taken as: 12.2
